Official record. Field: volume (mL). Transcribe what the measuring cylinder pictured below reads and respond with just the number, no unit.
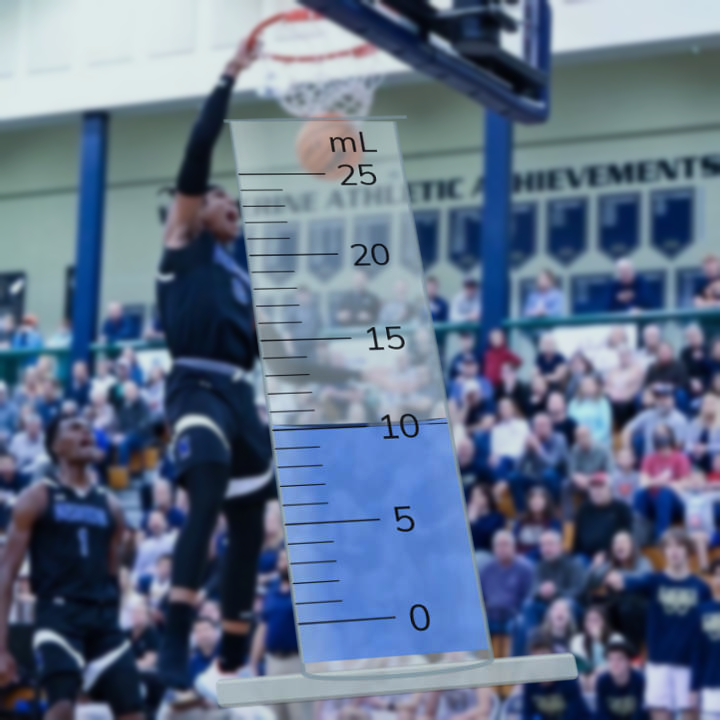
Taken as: 10
